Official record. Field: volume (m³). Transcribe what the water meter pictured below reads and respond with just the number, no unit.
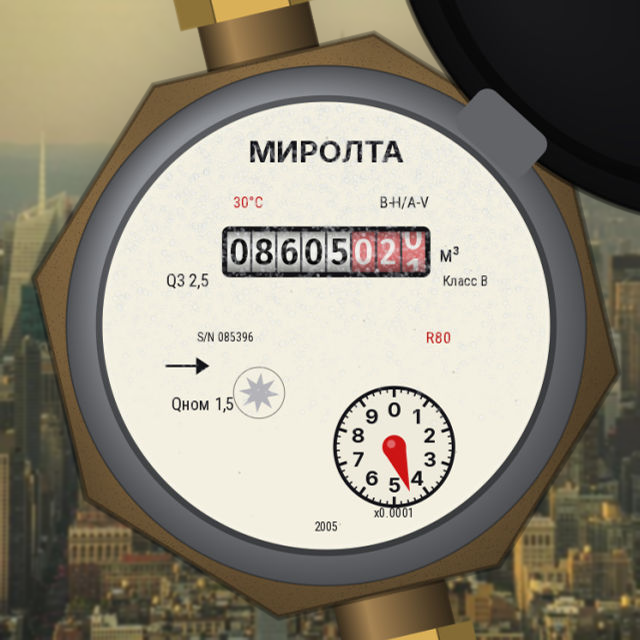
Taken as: 8605.0204
